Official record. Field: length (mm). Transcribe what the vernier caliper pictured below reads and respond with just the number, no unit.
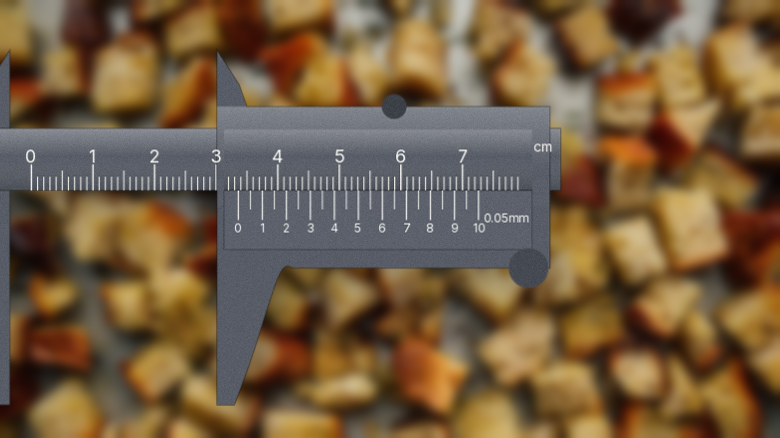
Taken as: 33.6
